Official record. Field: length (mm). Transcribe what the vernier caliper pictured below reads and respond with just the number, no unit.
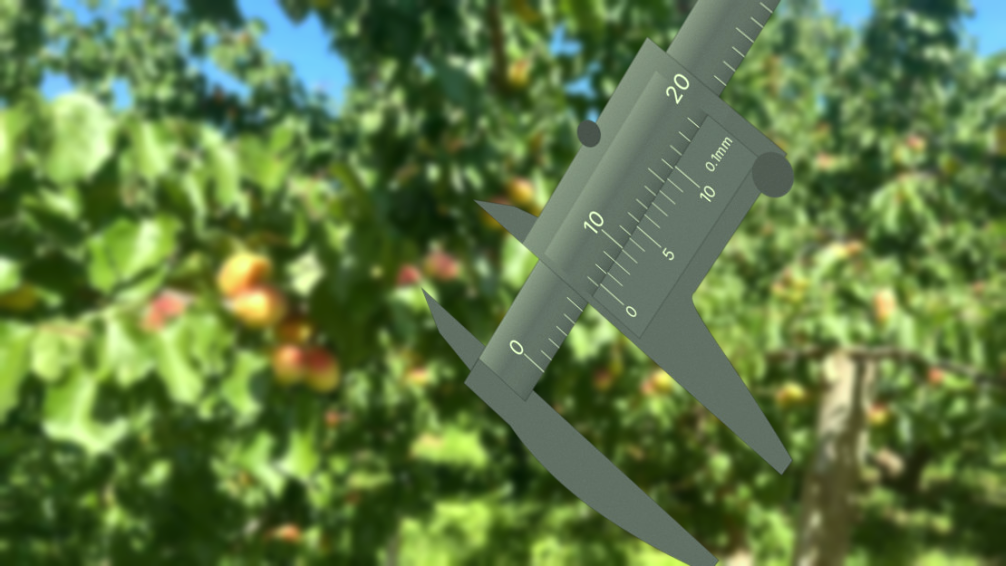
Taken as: 7.2
